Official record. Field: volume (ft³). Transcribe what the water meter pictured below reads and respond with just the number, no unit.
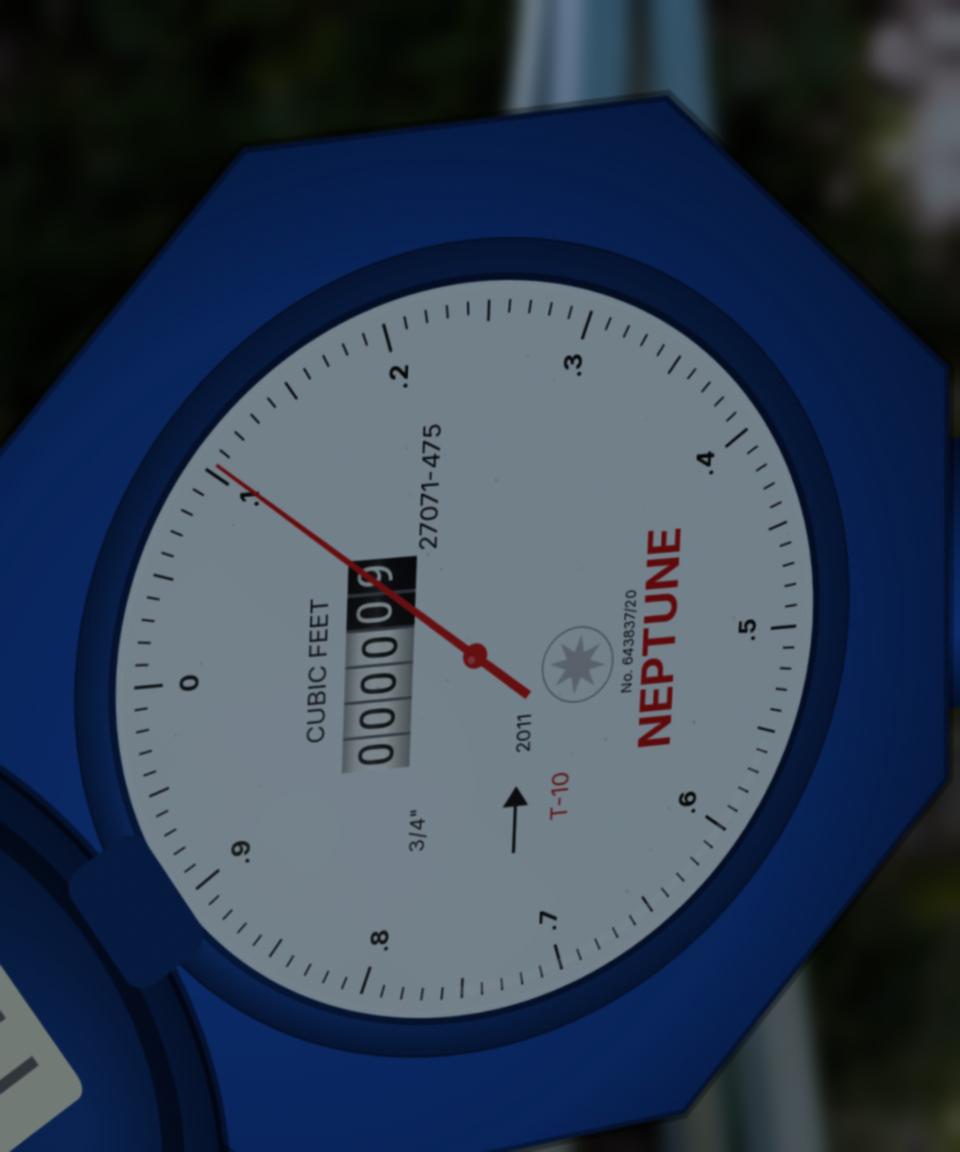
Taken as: 9.10
